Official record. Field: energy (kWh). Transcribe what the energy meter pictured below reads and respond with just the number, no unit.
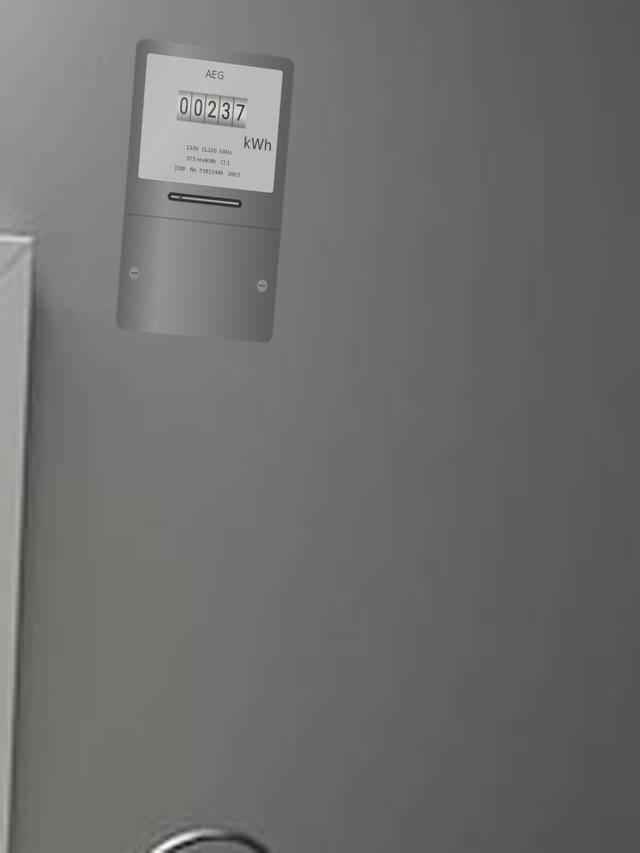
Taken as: 237
